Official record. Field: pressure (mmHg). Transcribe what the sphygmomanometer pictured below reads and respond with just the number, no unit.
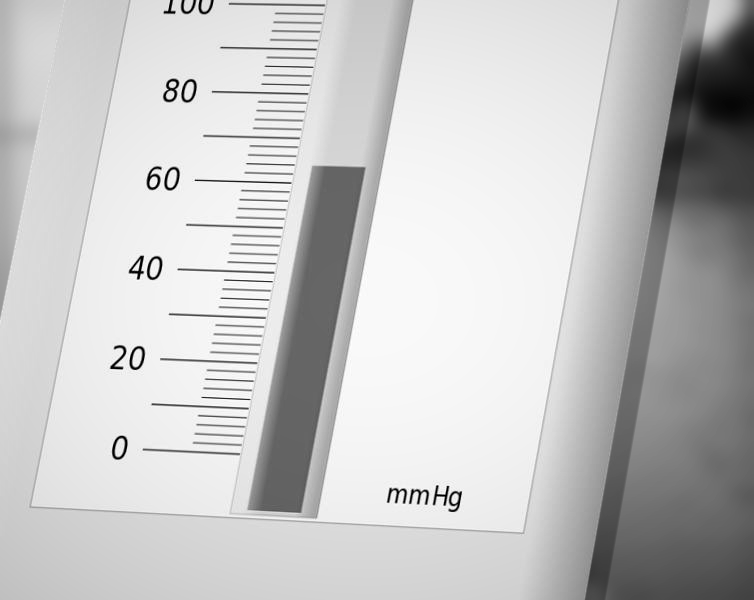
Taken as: 64
